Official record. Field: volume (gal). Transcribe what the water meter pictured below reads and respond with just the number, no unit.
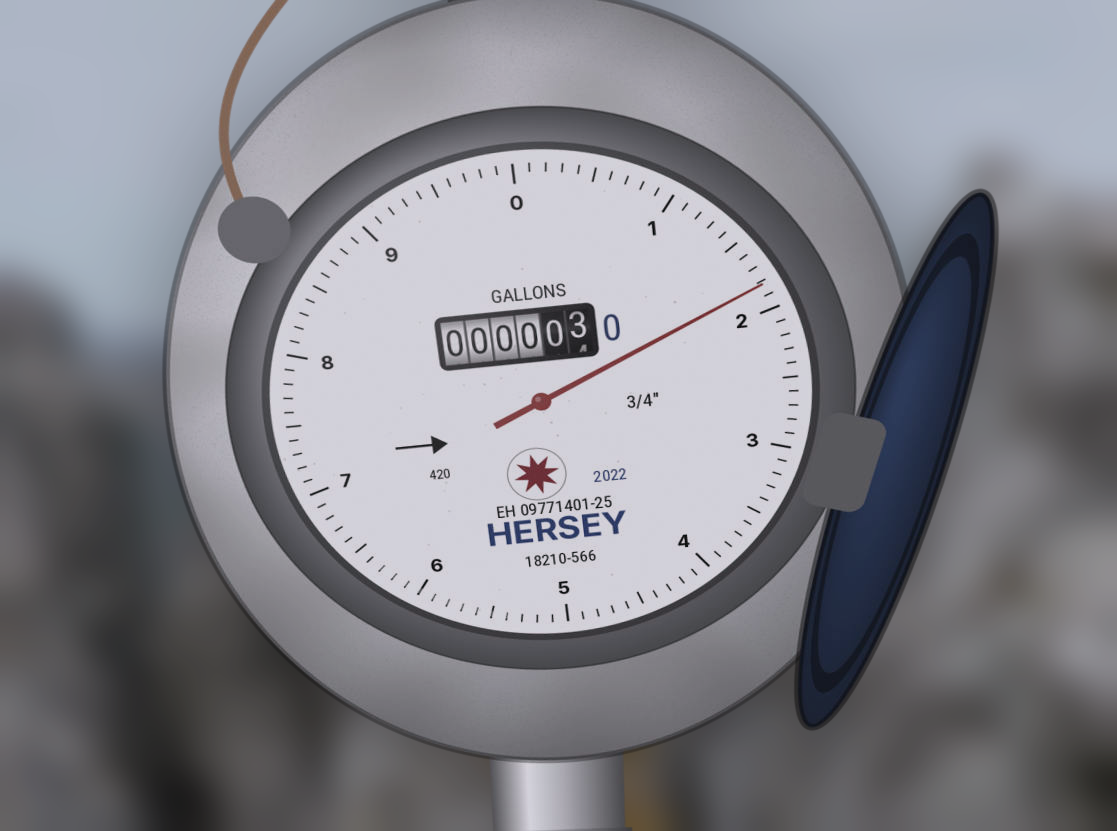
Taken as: 31.8
